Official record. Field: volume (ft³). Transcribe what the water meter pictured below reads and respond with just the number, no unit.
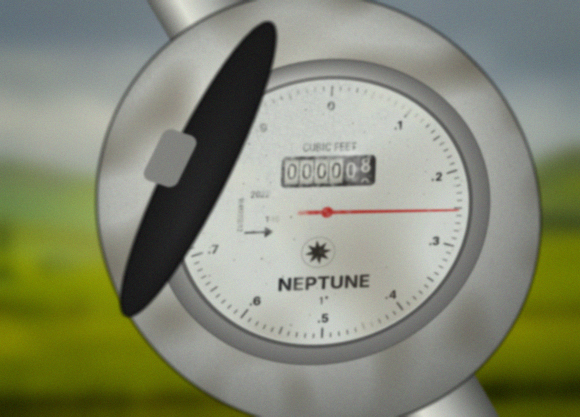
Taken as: 8.25
